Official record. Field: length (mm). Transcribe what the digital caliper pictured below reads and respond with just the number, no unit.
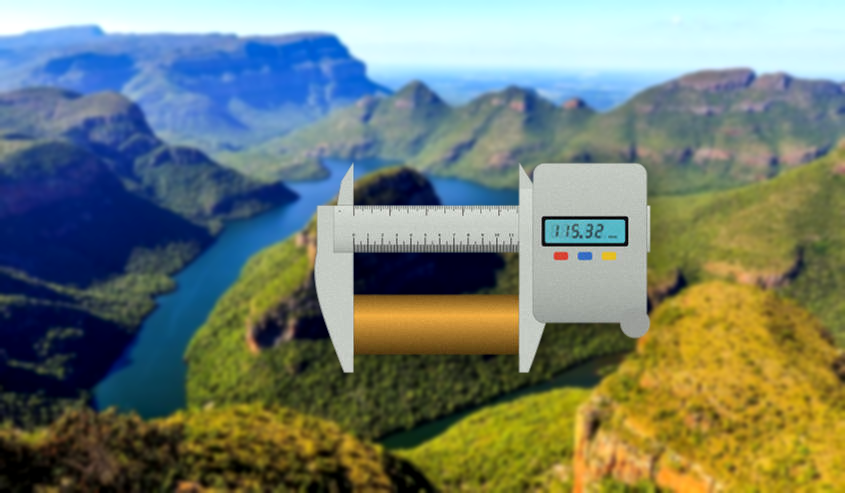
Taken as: 115.32
